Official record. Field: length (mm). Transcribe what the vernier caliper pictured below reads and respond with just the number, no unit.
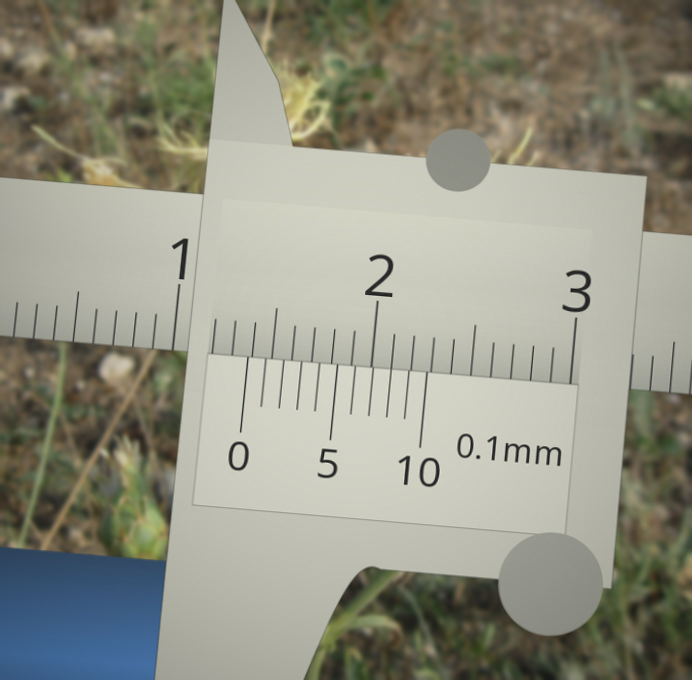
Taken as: 13.8
